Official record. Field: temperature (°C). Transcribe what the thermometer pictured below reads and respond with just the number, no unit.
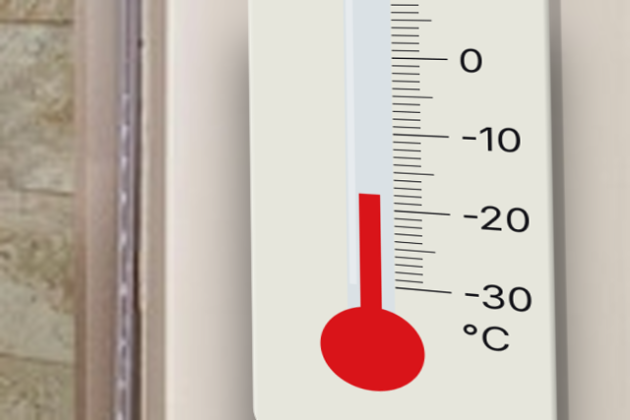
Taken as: -18
